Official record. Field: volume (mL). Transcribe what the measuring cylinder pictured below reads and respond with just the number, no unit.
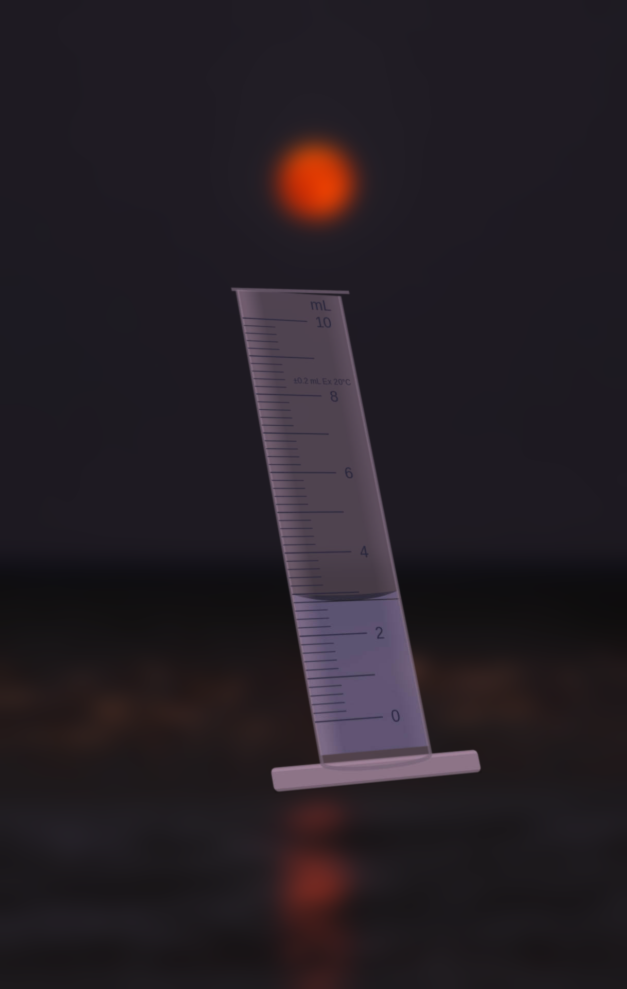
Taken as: 2.8
